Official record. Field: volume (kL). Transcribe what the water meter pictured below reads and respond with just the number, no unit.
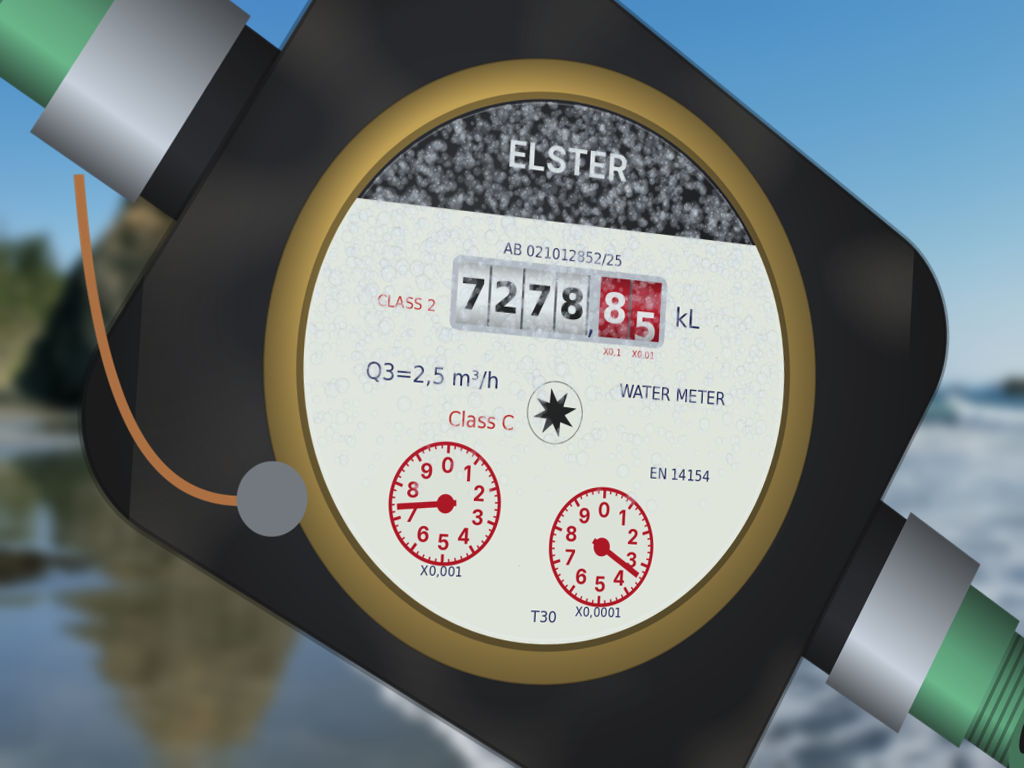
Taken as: 7278.8473
